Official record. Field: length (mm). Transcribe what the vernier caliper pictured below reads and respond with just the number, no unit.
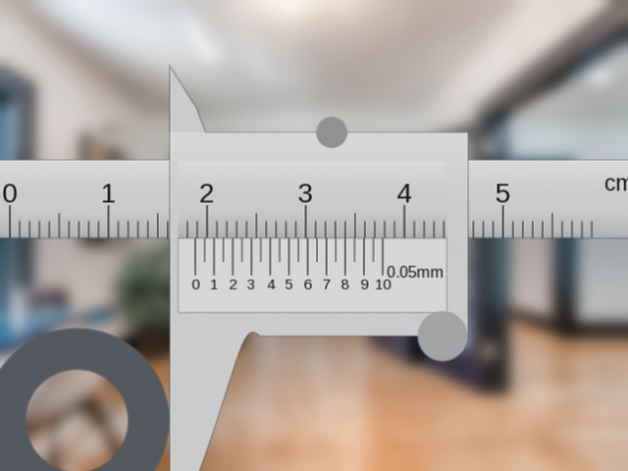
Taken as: 18.8
